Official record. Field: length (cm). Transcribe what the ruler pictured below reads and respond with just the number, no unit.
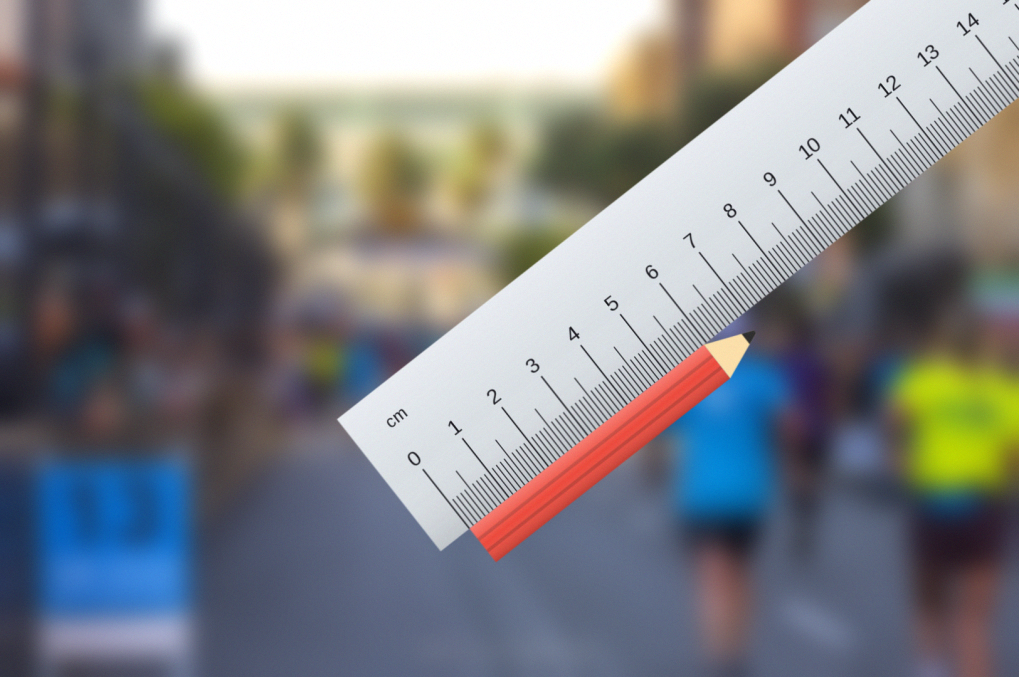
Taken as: 6.9
